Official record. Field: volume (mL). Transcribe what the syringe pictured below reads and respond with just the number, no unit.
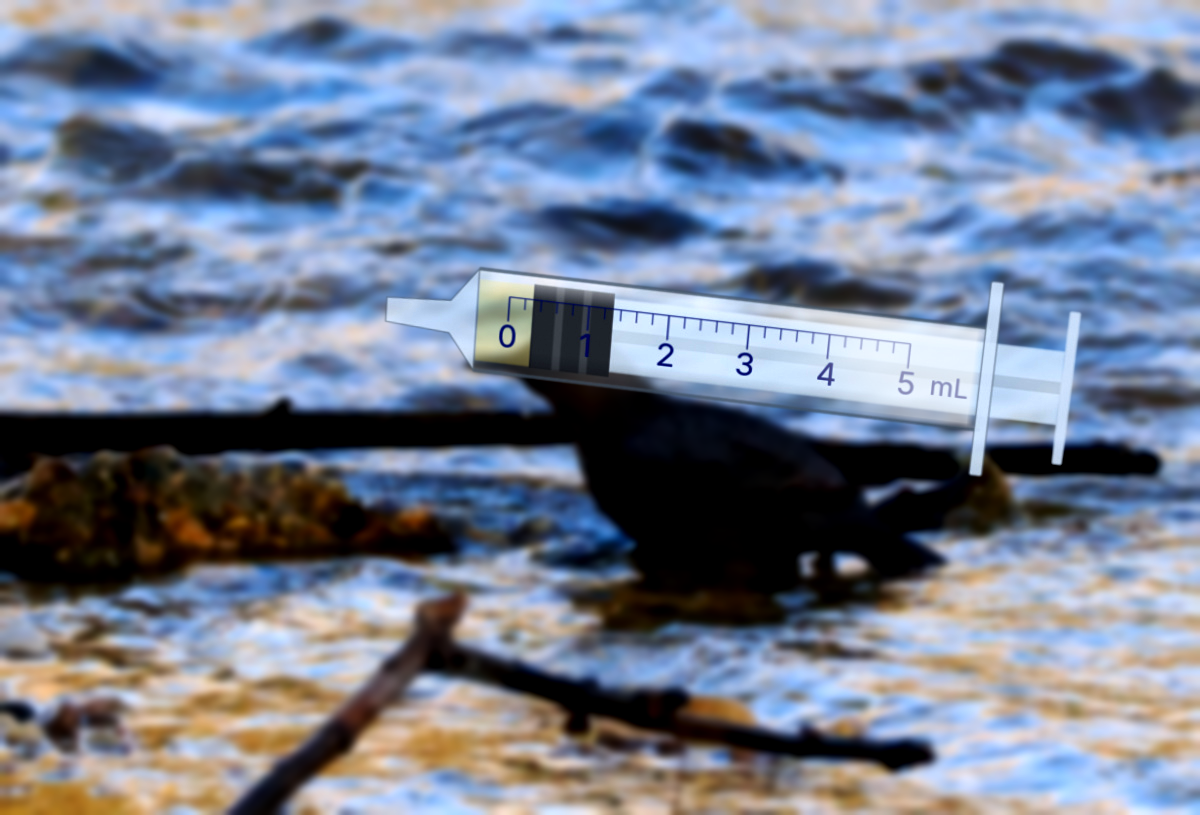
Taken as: 0.3
